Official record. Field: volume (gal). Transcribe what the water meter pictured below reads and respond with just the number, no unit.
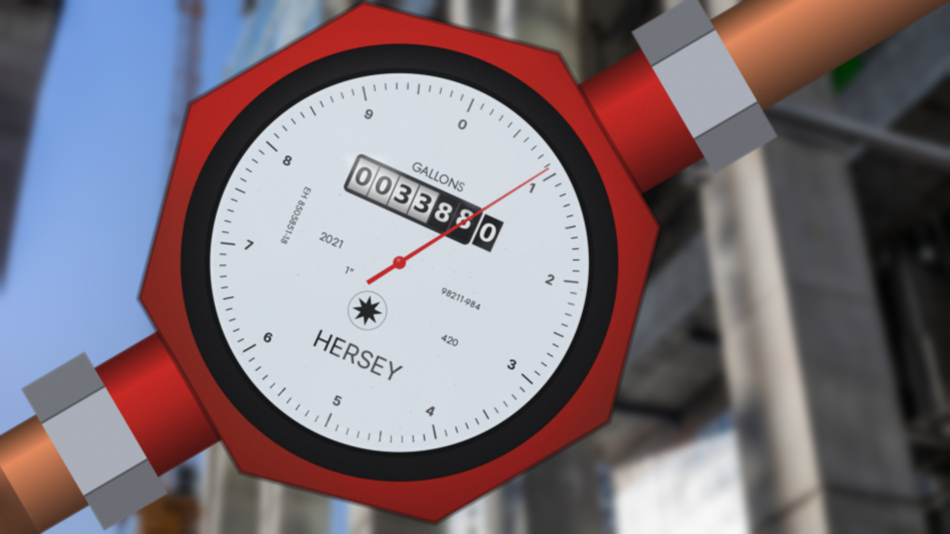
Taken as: 33880.9
